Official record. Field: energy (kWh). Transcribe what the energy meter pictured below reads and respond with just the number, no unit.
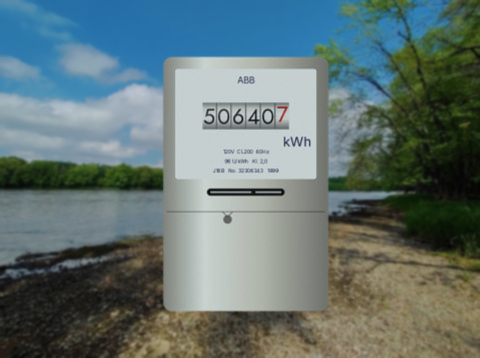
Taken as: 50640.7
